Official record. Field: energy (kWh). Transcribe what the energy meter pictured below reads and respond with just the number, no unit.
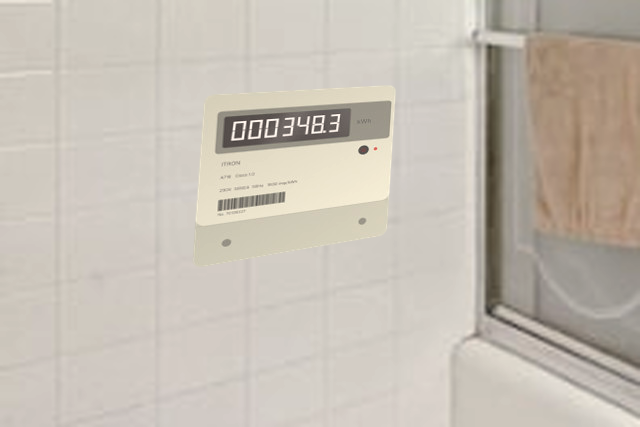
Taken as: 348.3
